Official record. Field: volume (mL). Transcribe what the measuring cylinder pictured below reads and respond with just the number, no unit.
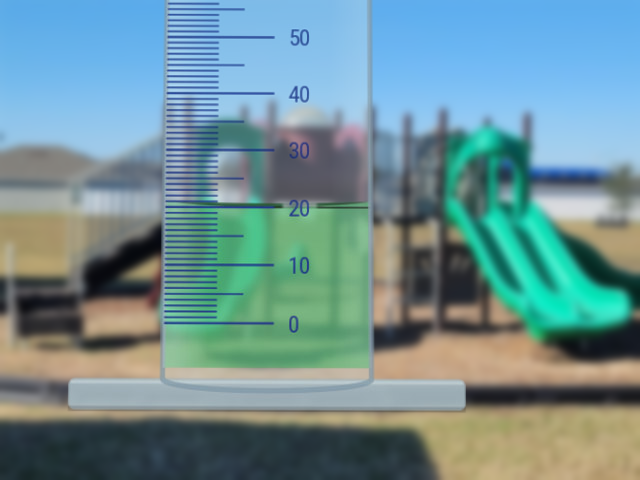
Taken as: 20
